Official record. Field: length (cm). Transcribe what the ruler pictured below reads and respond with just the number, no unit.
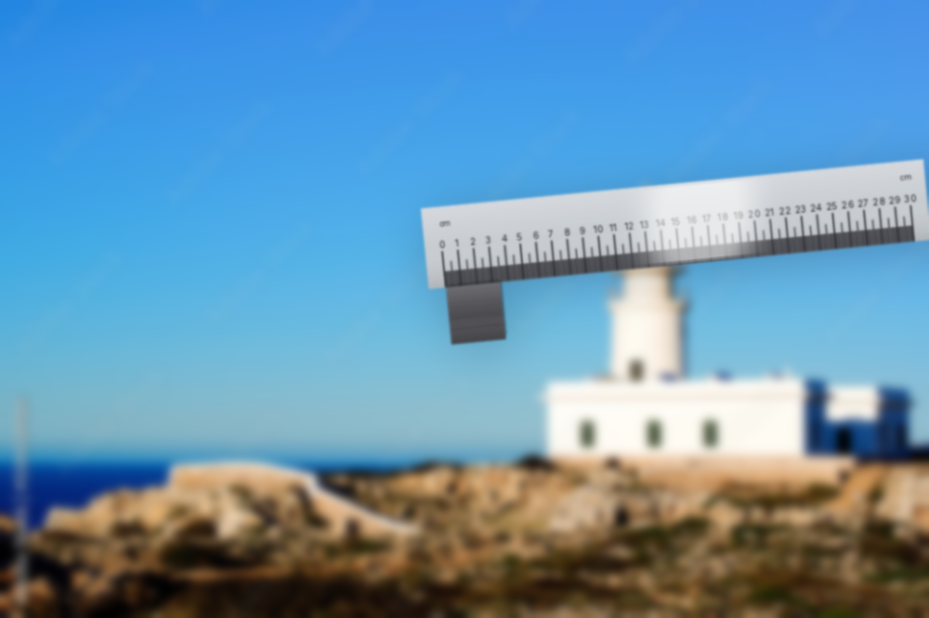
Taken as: 3.5
